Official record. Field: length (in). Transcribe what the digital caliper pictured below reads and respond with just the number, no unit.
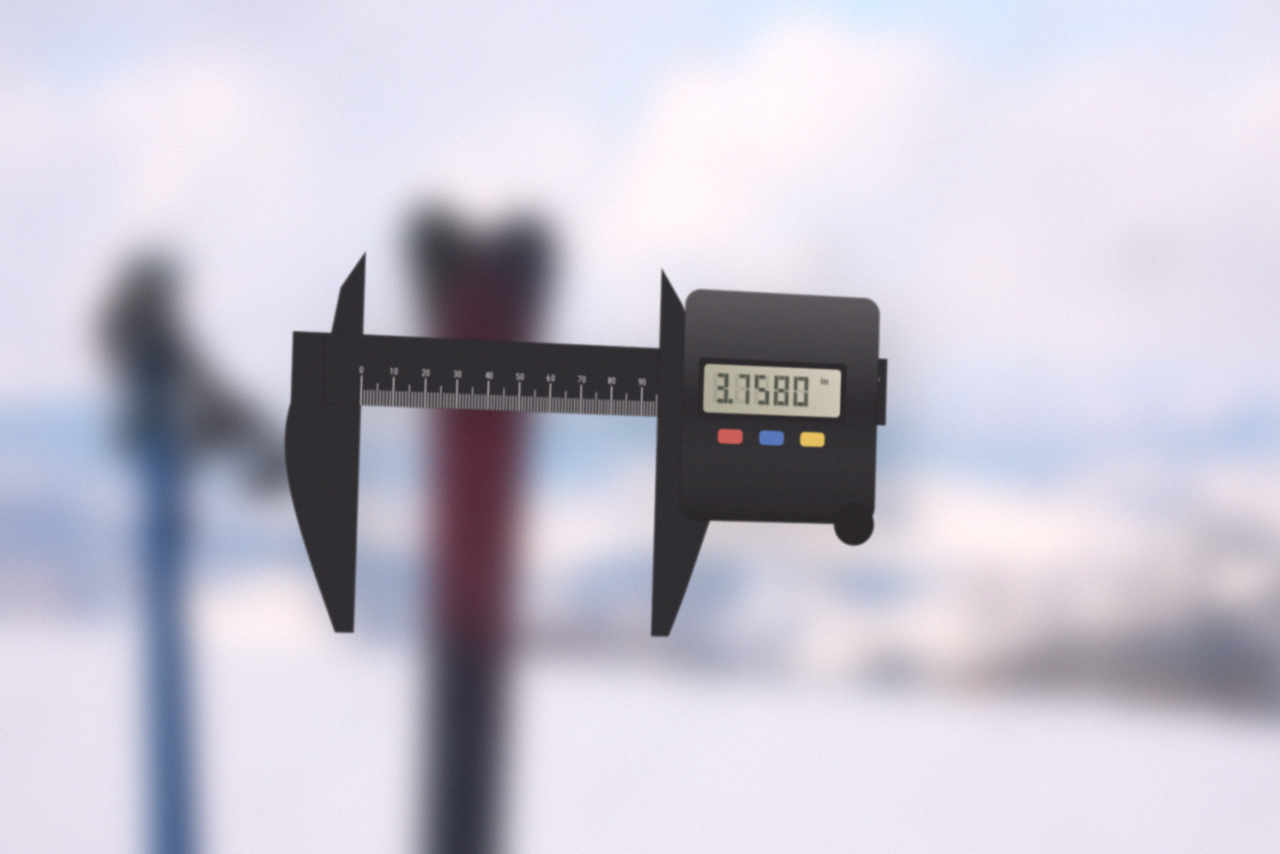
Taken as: 3.7580
